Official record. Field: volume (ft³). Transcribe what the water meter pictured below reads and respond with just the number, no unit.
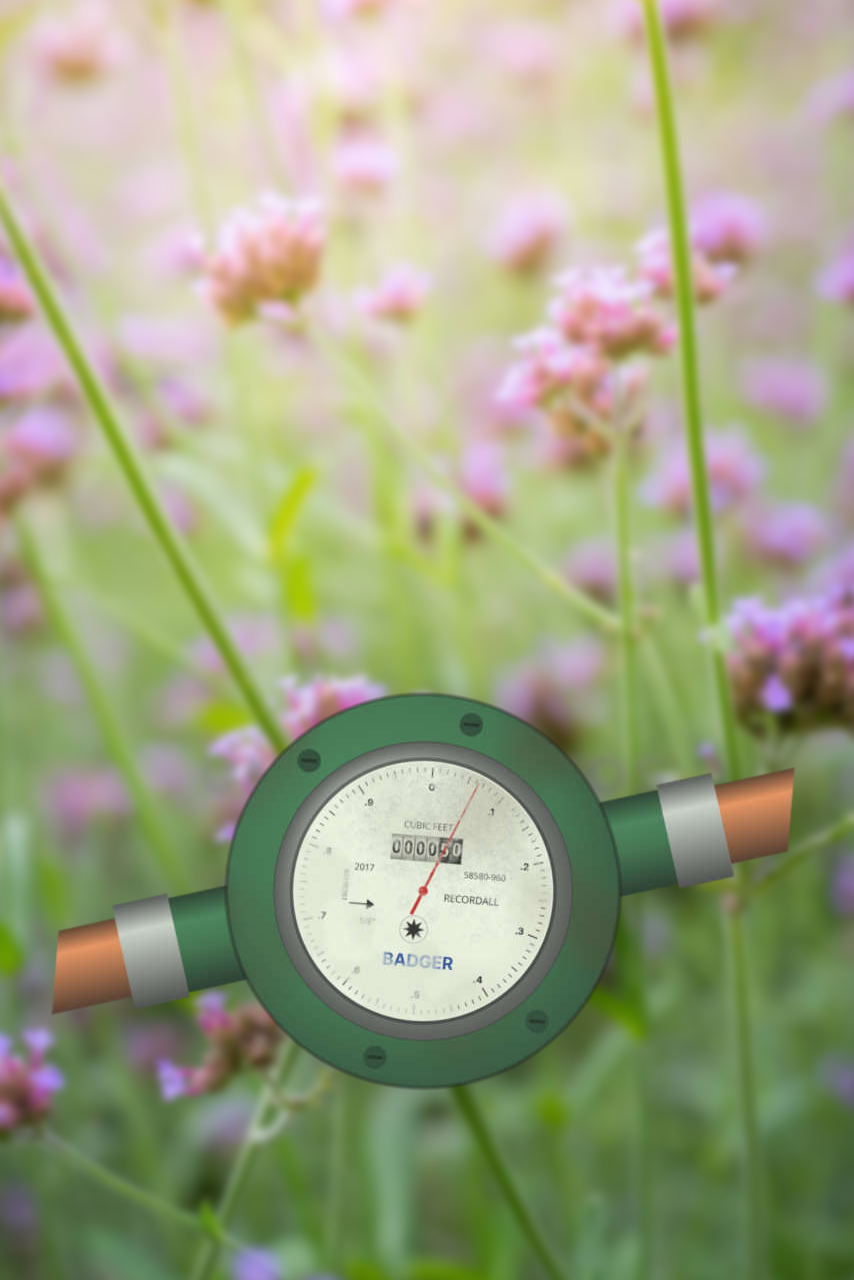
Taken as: 50.06
